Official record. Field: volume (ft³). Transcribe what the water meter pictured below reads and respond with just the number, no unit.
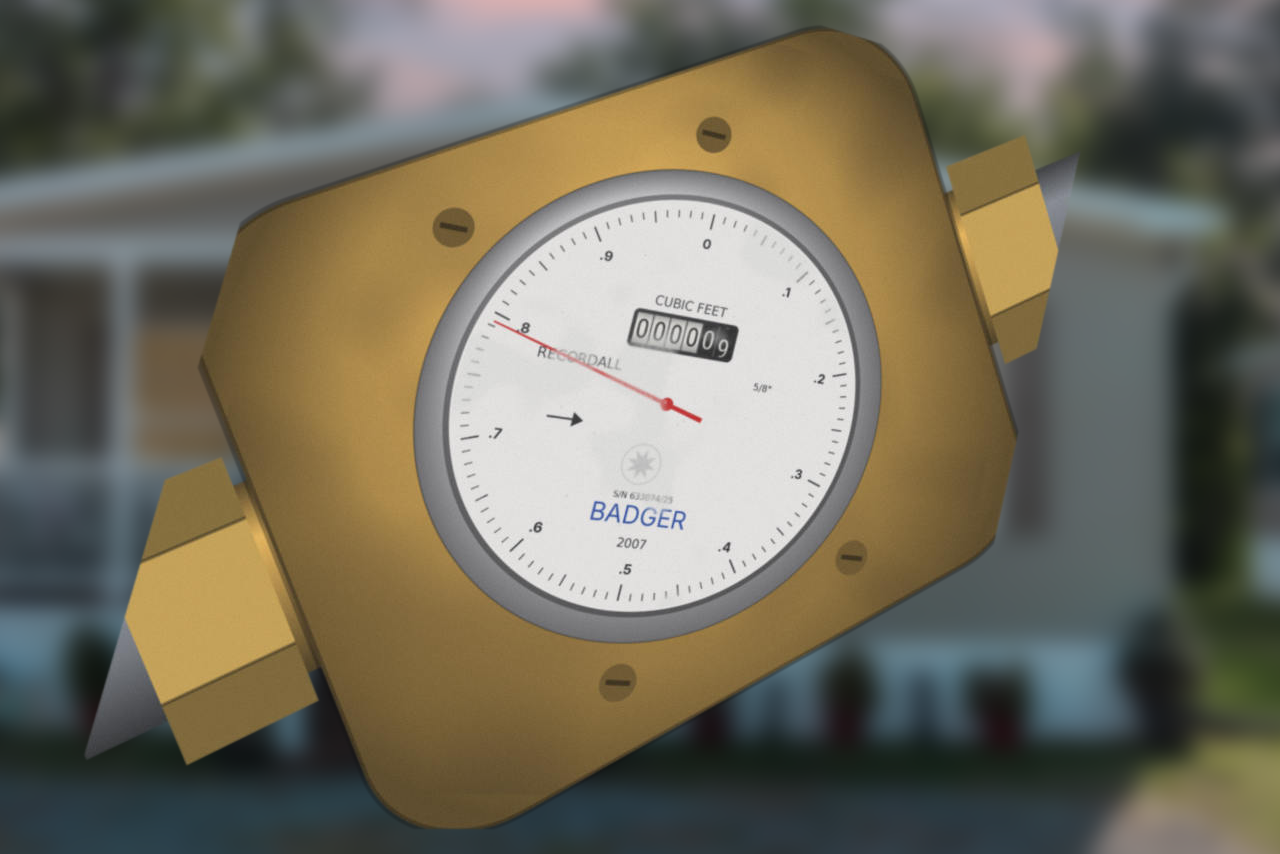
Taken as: 8.79
